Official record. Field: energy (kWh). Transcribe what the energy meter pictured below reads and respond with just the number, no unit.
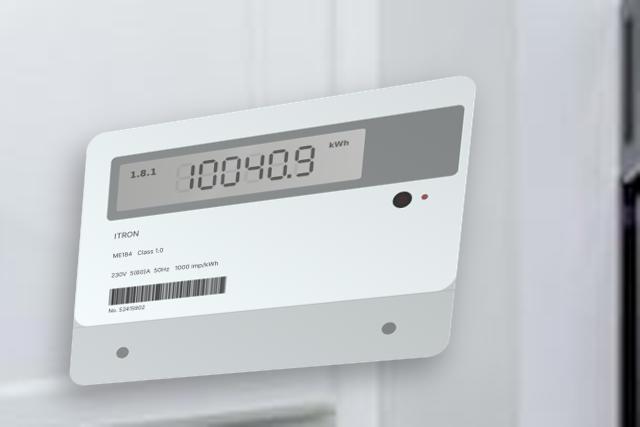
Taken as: 10040.9
